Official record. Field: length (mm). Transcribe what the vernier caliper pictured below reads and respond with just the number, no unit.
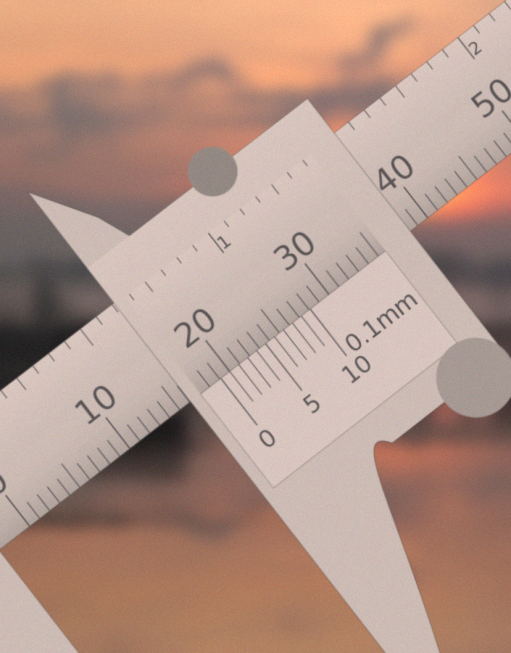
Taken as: 19.1
